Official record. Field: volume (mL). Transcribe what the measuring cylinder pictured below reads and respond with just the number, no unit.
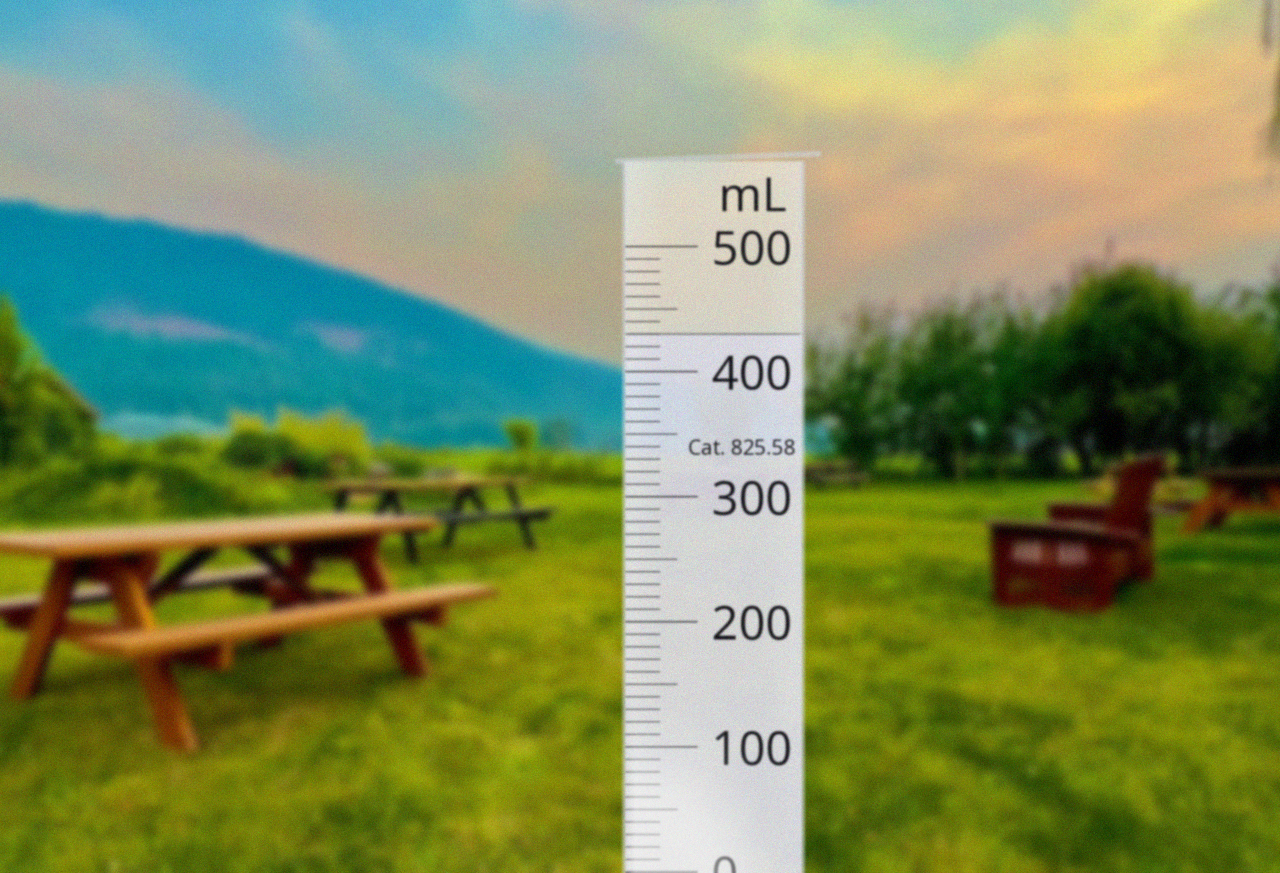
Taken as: 430
